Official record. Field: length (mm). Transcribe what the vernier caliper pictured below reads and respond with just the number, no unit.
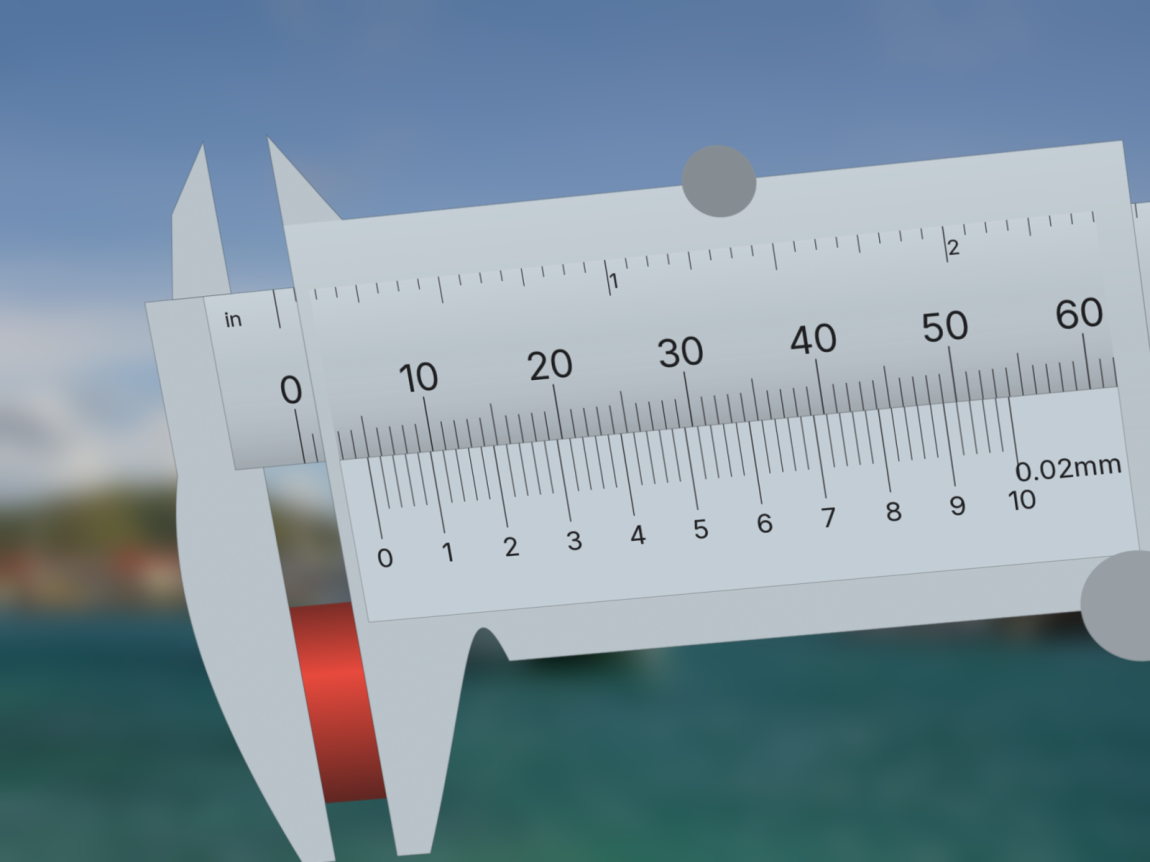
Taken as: 4.9
